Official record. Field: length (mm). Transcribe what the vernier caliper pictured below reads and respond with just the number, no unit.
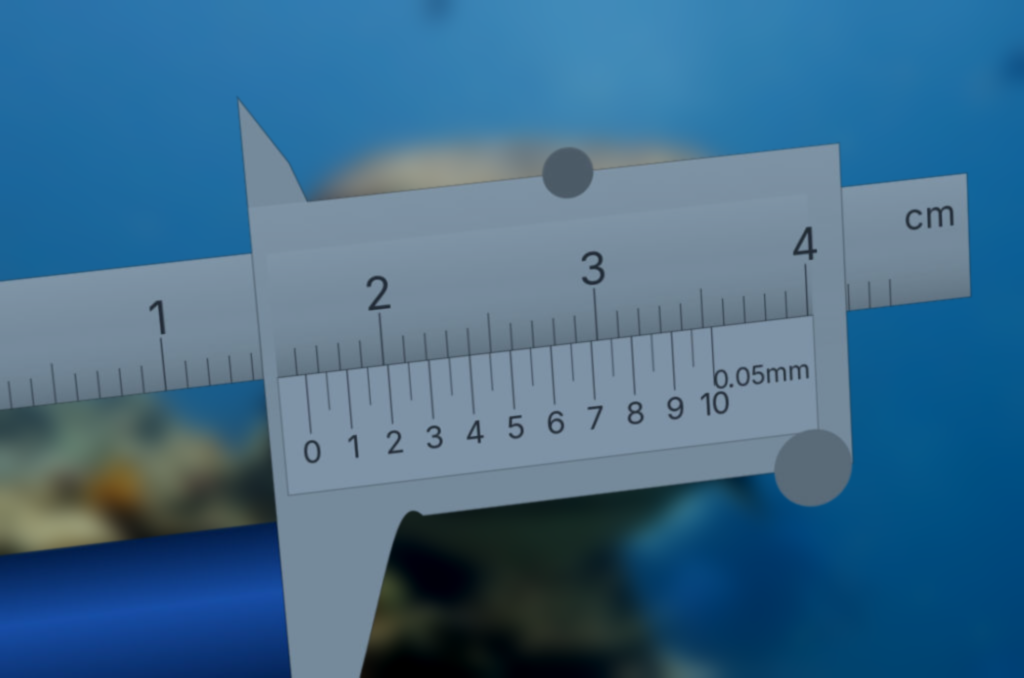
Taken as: 16.4
